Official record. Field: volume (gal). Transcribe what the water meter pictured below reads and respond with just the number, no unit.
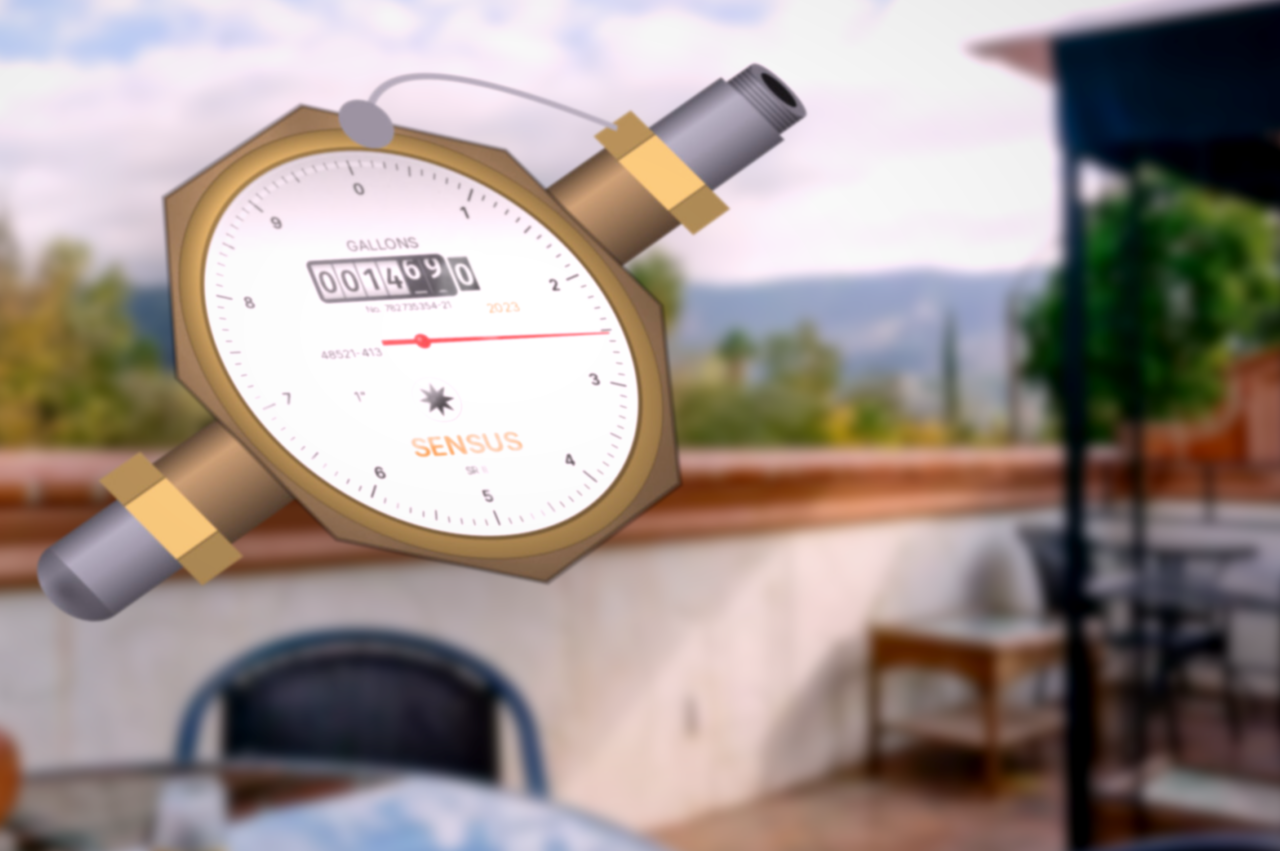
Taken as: 14692.5
